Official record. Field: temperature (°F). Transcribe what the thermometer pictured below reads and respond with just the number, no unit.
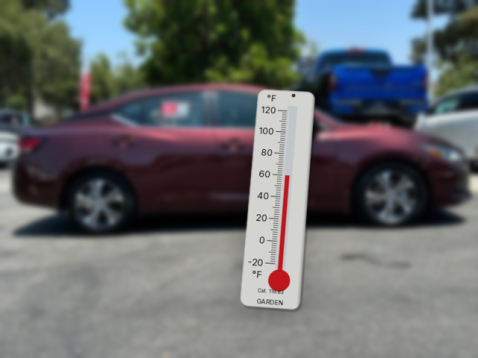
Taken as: 60
